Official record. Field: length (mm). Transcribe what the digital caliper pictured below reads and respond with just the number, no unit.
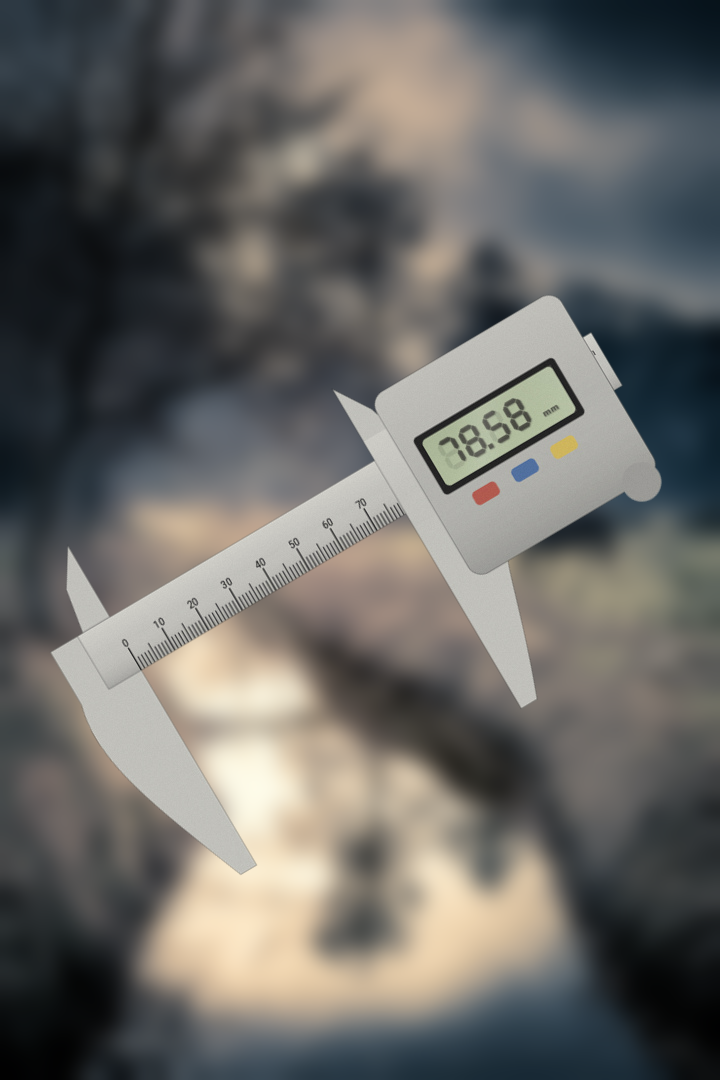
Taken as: 78.58
